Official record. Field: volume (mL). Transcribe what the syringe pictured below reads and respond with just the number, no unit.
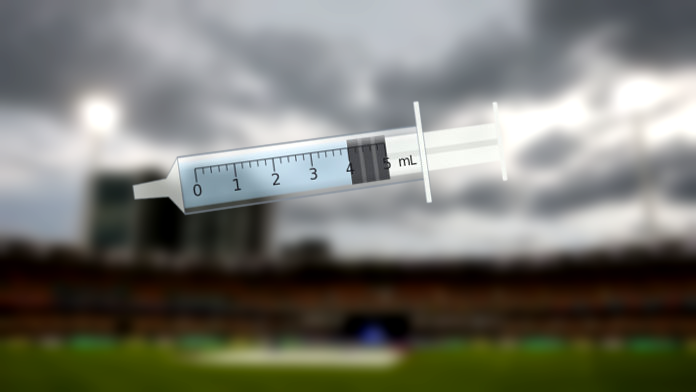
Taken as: 4
